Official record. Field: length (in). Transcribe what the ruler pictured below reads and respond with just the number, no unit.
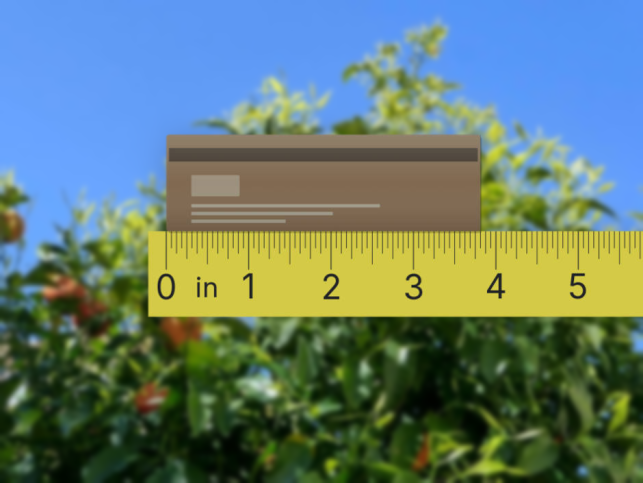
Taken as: 3.8125
